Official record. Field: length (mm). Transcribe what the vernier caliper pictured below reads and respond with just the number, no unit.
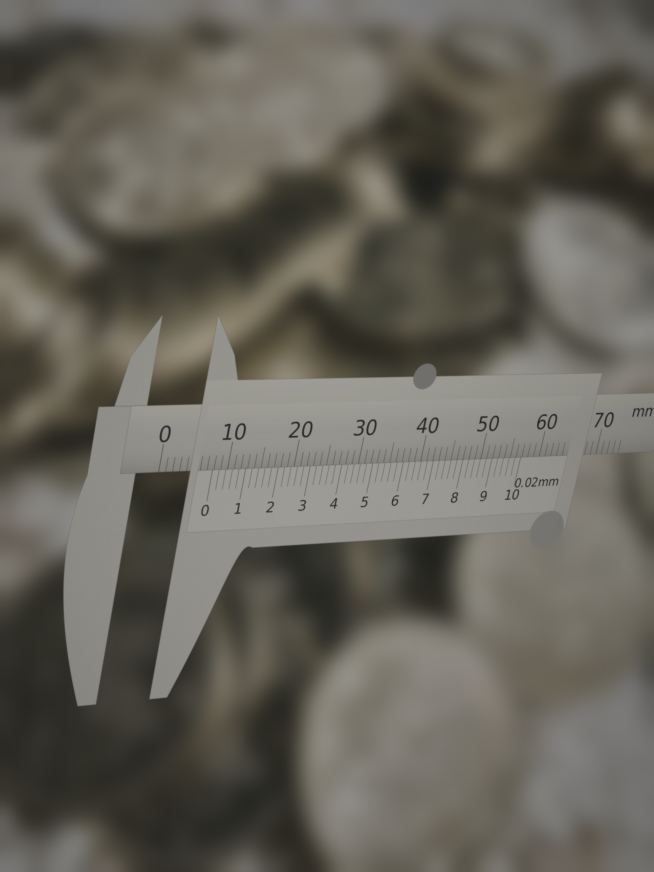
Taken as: 7.8
